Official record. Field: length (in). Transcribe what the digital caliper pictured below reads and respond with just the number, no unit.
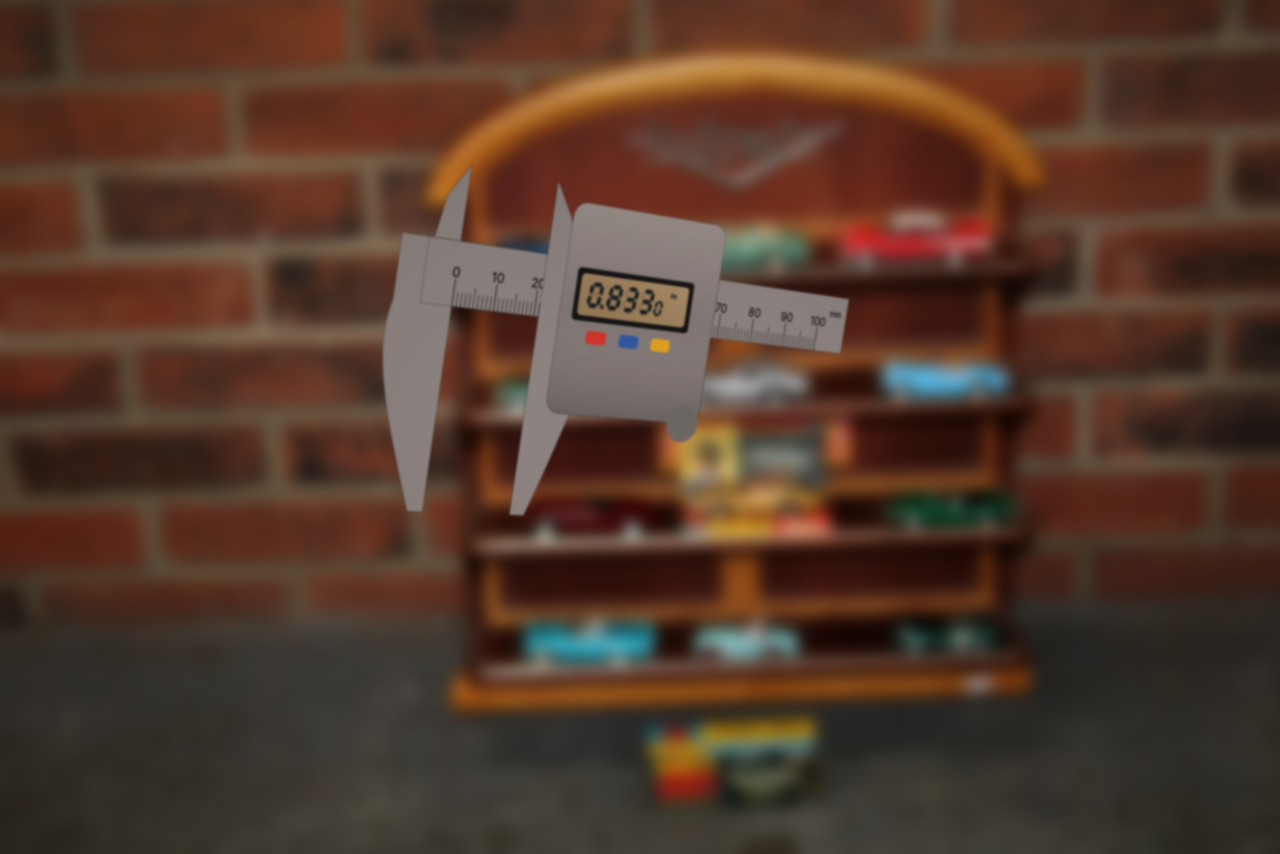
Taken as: 0.8330
